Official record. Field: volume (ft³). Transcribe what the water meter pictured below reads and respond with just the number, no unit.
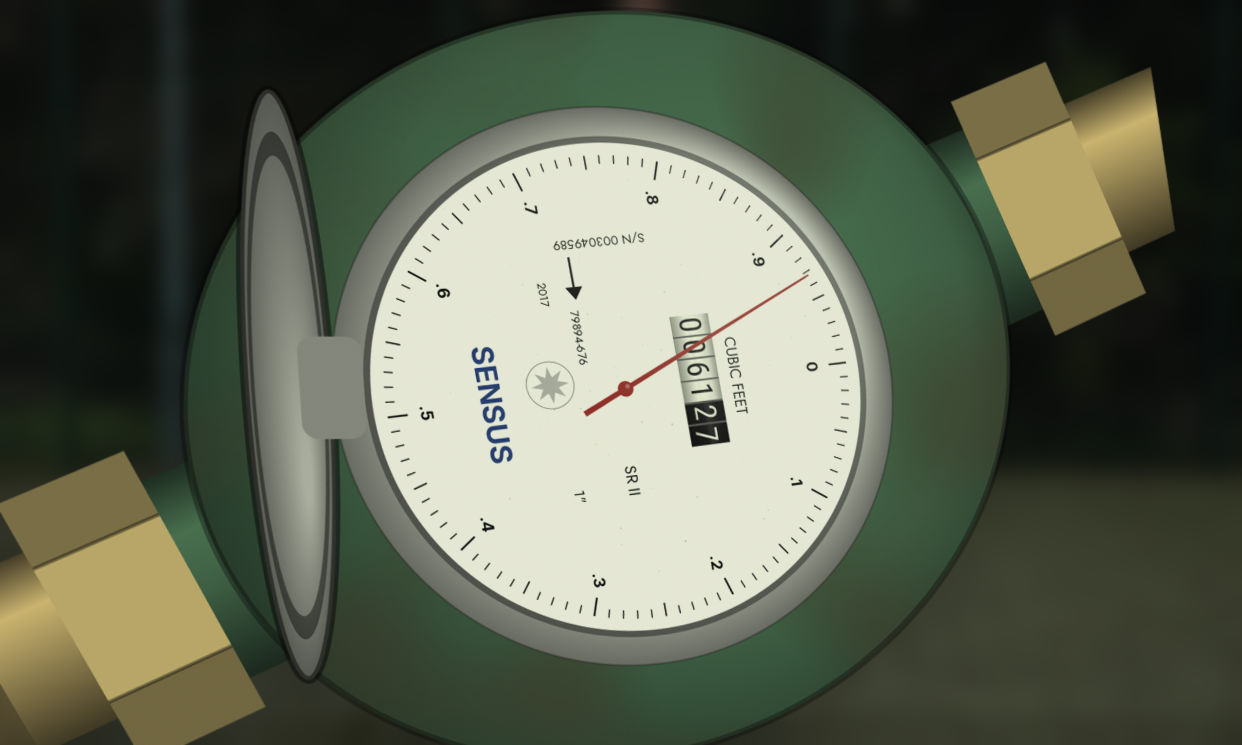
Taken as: 6126.93
